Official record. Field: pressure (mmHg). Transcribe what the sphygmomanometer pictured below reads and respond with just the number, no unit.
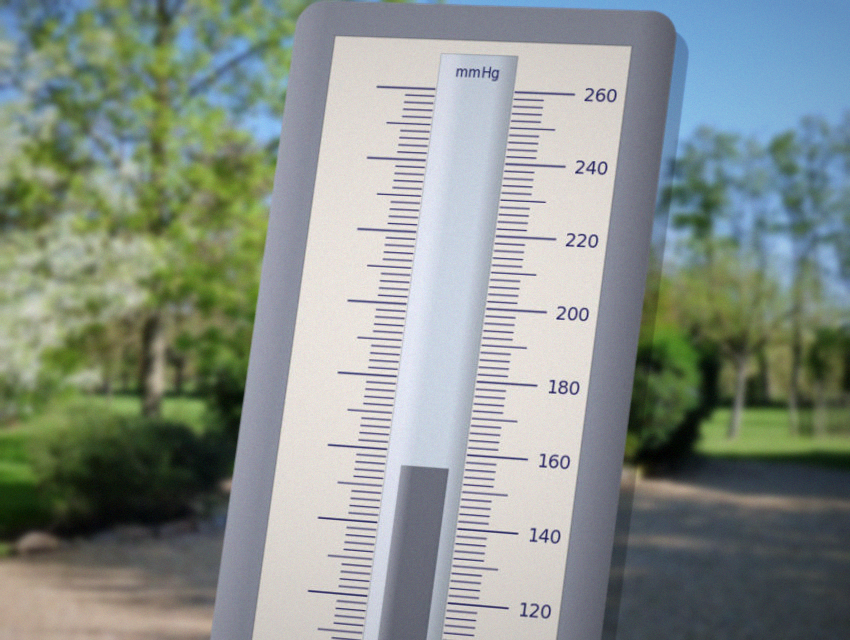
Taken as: 156
